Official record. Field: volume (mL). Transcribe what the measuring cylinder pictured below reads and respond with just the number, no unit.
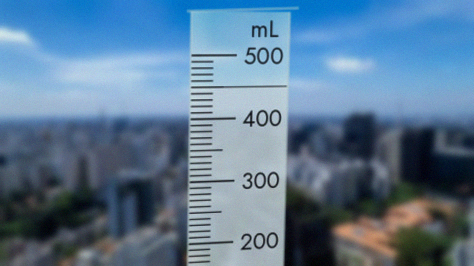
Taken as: 450
